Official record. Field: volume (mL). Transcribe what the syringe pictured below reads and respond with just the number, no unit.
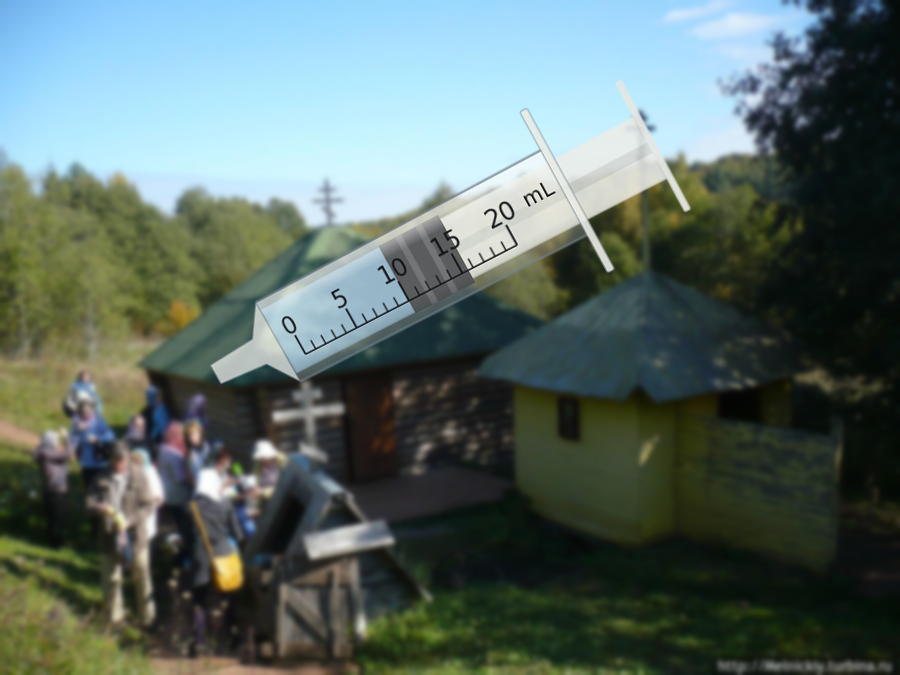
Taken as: 10
